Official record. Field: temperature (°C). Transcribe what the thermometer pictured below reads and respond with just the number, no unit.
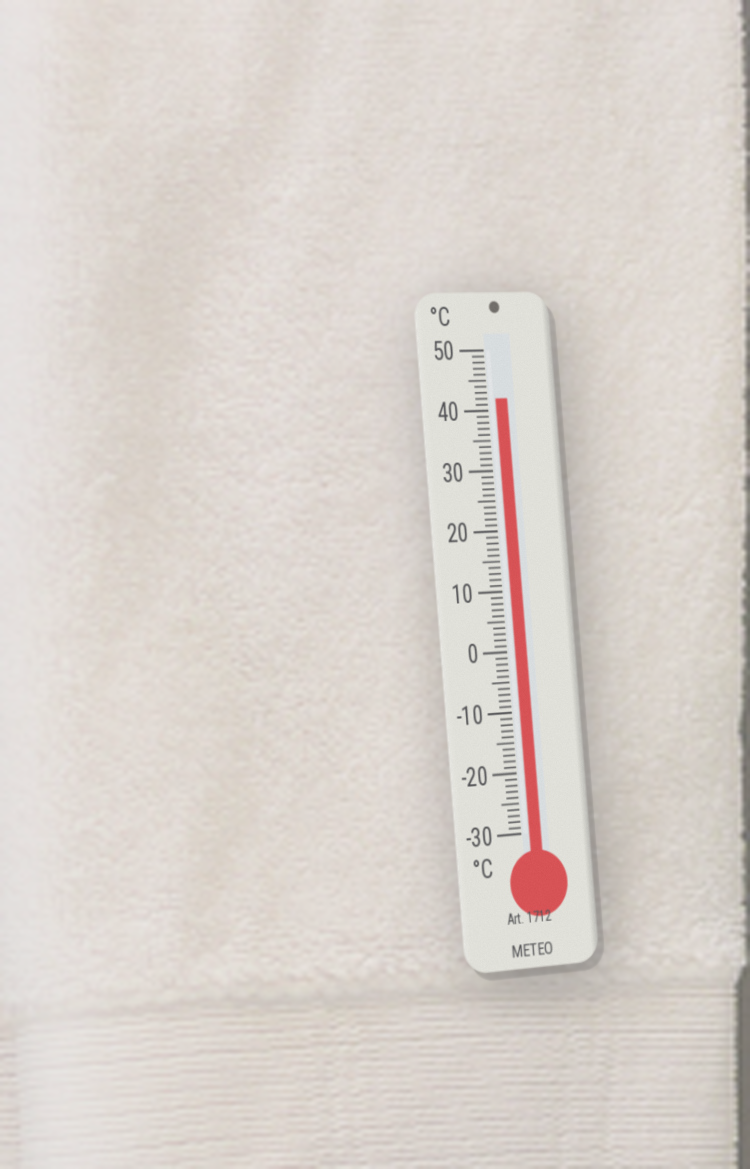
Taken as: 42
